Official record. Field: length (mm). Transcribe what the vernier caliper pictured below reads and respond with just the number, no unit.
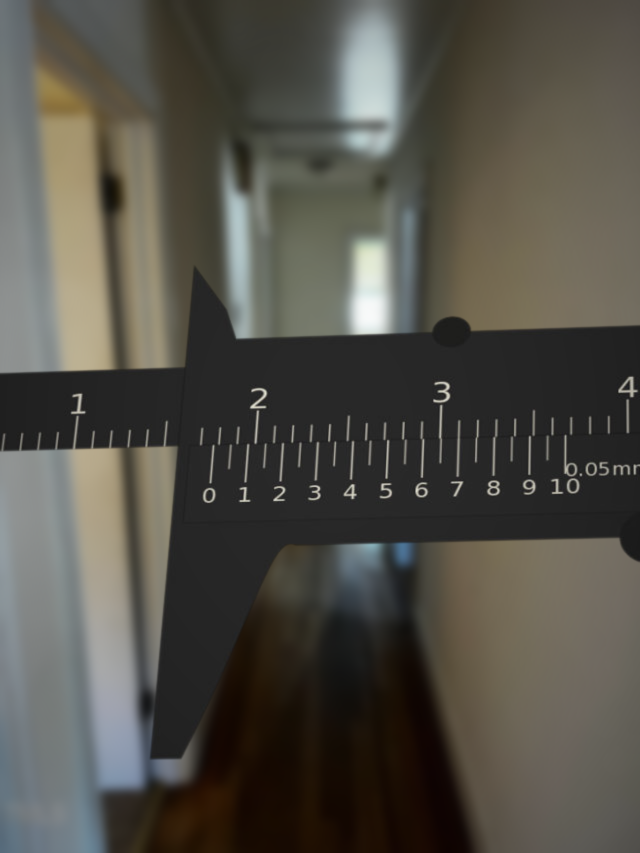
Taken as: 17.7
